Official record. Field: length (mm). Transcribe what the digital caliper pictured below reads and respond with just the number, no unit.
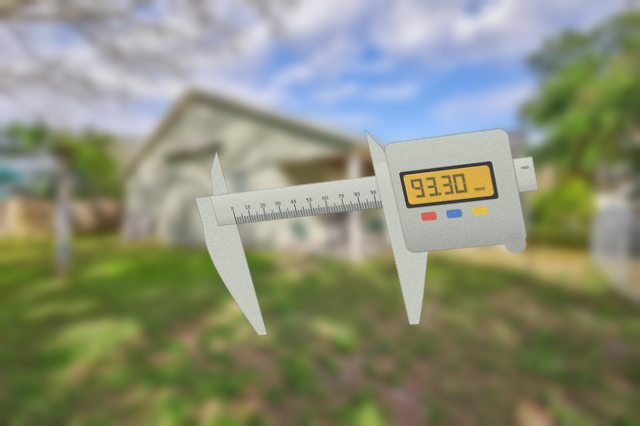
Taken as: 93.30
